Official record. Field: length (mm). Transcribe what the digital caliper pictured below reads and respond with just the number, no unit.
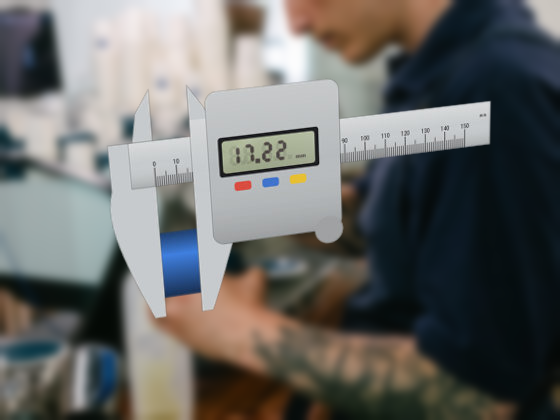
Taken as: 17.22
